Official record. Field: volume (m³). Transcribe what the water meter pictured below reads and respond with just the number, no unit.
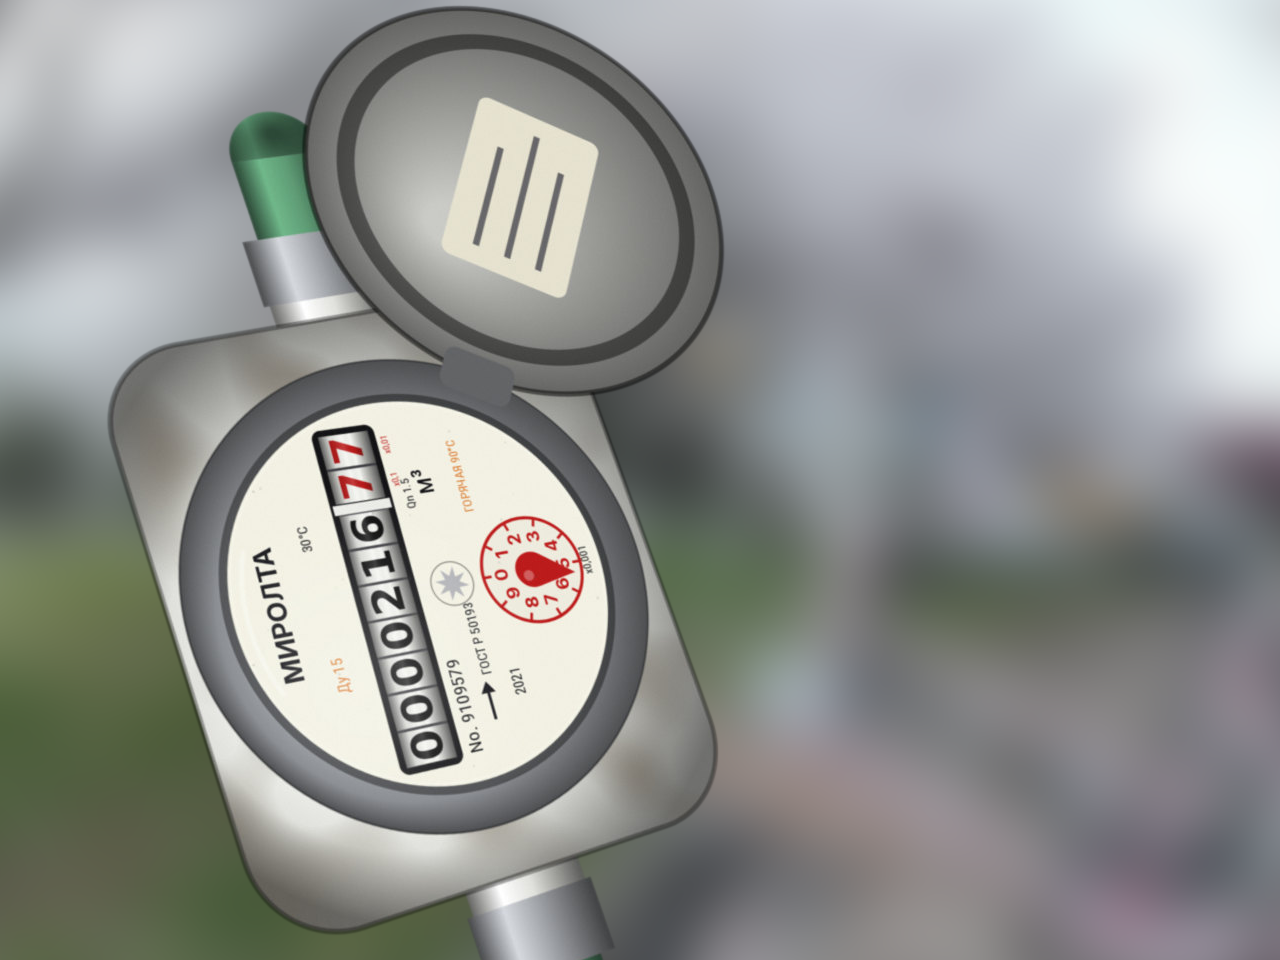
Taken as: 216.775
